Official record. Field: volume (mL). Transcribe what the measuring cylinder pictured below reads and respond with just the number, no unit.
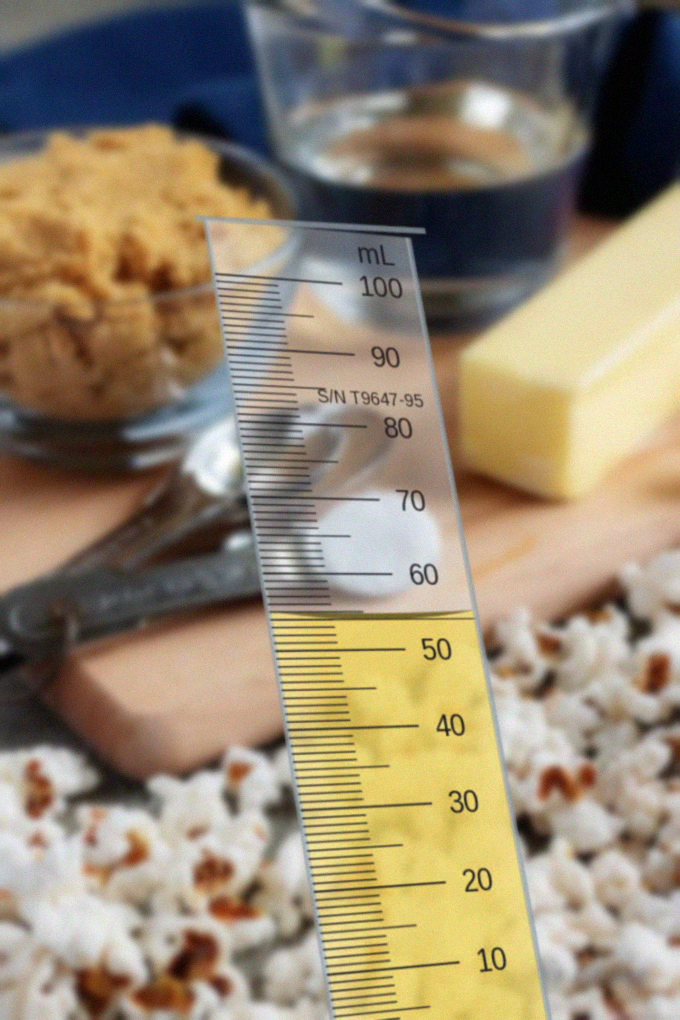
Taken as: 54
